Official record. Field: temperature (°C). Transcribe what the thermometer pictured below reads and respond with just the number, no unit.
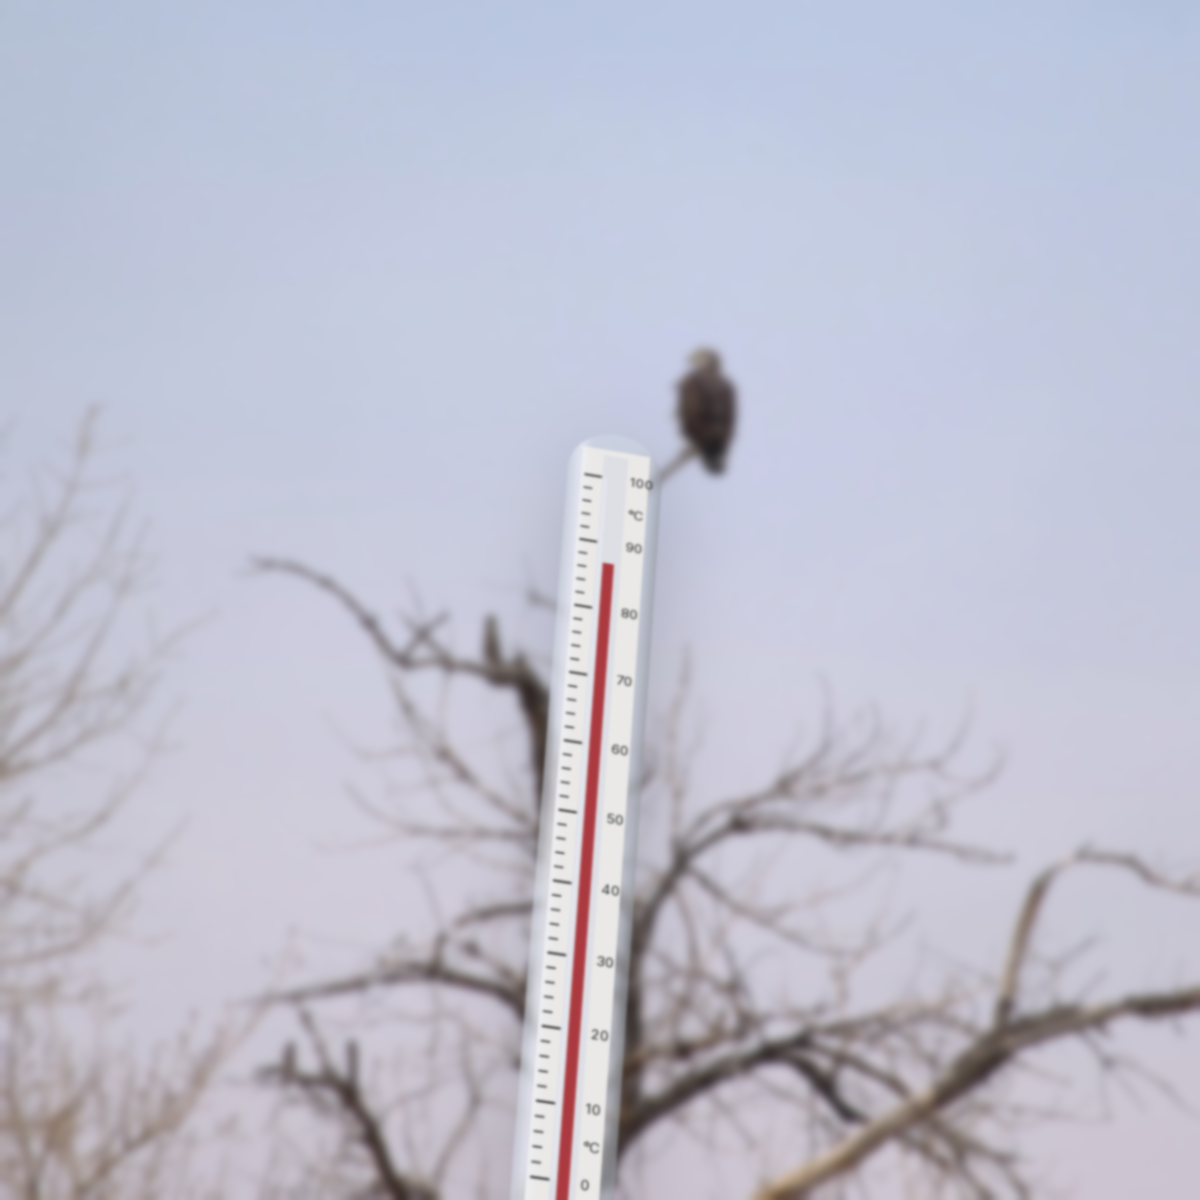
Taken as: 87
